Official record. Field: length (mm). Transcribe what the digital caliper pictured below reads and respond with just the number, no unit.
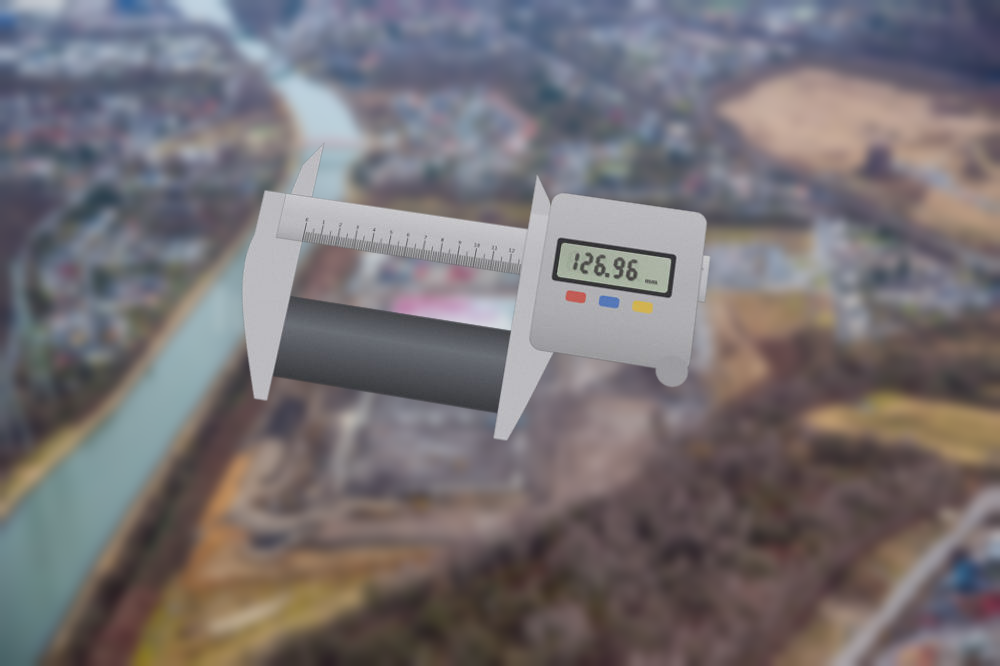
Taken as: 126.96
